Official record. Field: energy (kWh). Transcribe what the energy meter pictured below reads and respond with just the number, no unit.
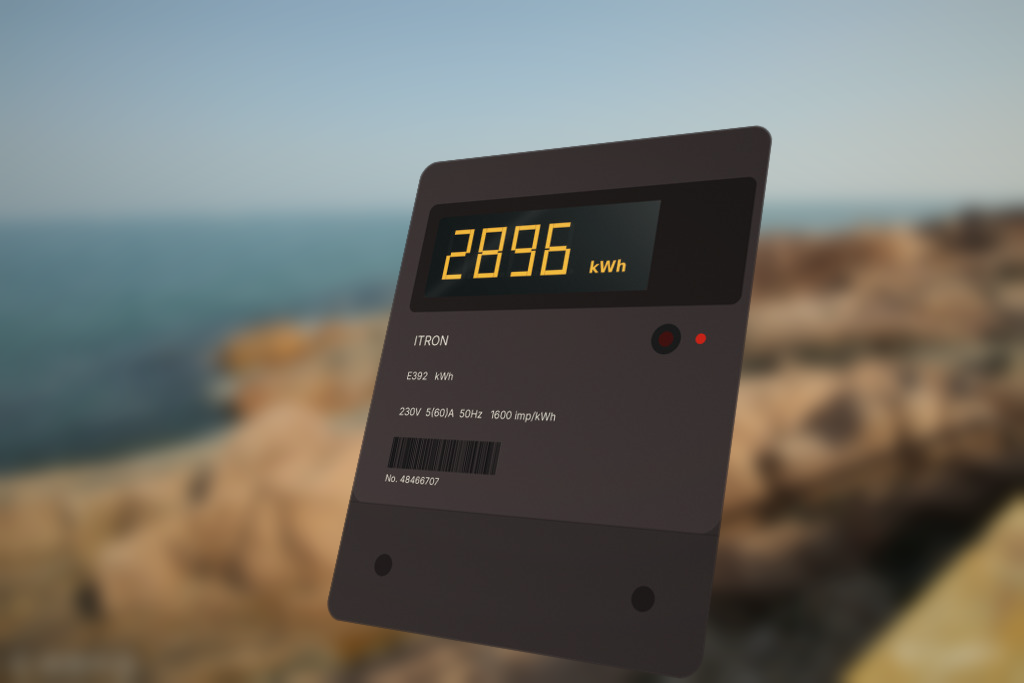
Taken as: 2896
